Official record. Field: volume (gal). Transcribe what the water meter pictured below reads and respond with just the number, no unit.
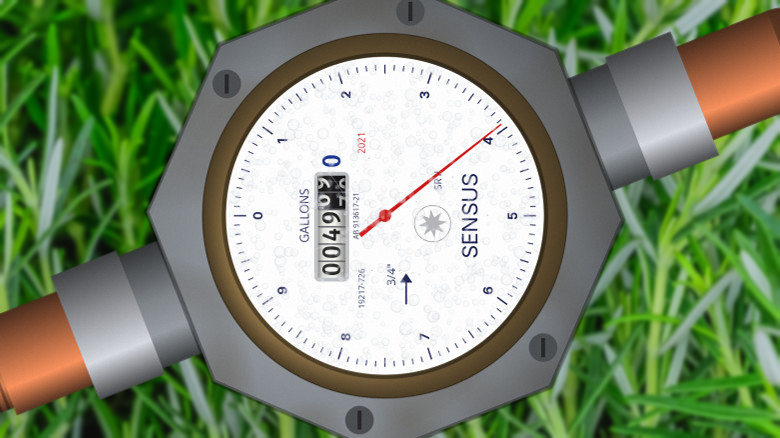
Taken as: 49693.9
